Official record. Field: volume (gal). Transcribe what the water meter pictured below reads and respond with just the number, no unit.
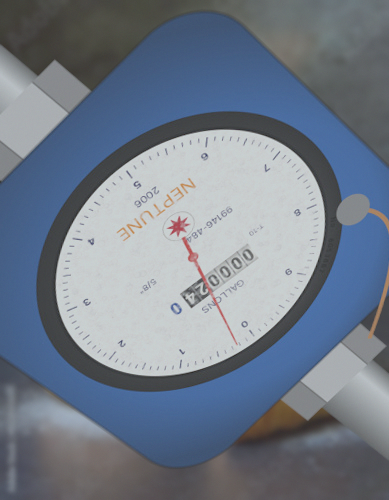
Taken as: 240.2
